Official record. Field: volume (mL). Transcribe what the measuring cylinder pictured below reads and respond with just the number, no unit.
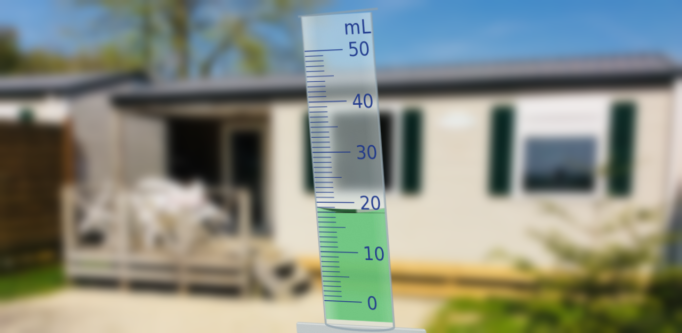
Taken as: 18
